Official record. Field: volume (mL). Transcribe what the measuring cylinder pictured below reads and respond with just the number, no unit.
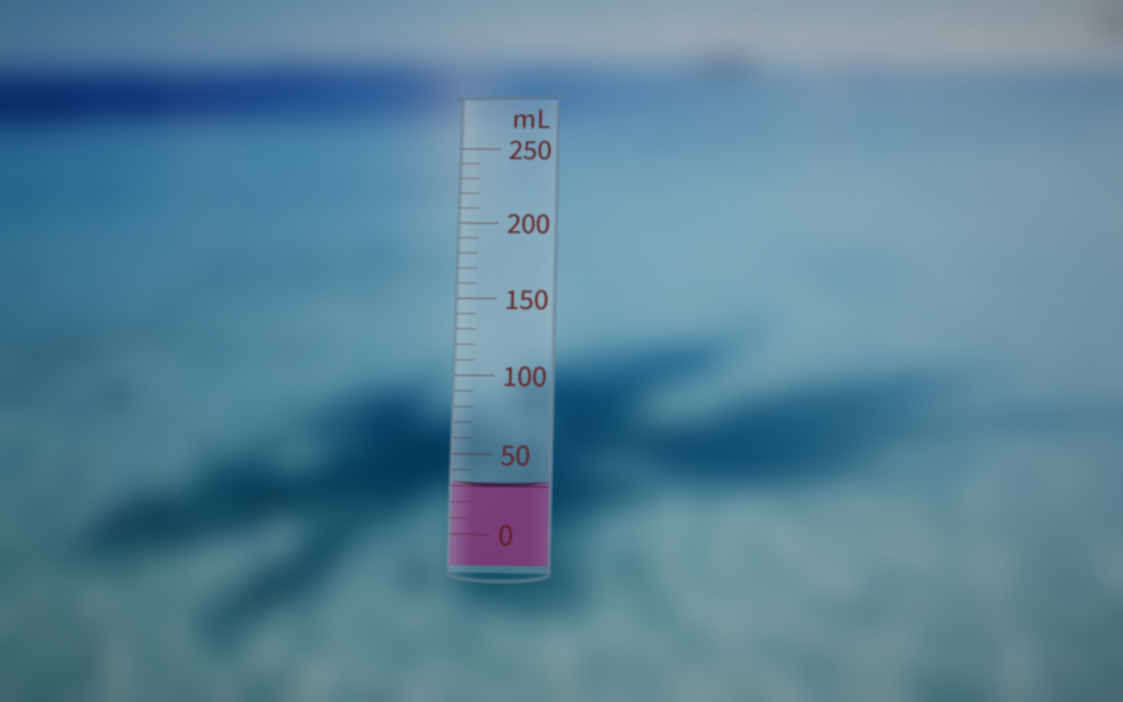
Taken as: 30
